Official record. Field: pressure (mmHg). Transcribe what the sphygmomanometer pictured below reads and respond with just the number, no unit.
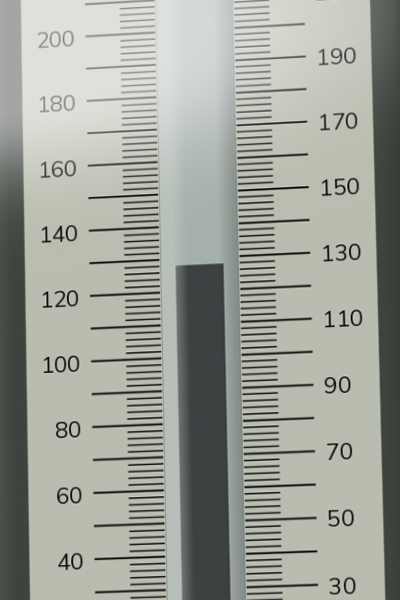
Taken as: 128
